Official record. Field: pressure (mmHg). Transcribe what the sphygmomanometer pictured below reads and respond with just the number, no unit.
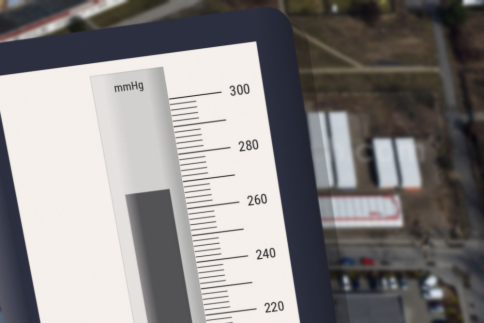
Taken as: 268
